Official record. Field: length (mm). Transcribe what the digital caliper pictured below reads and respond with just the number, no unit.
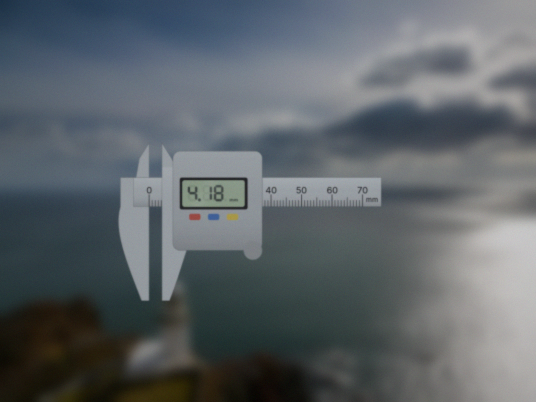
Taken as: 4.18
